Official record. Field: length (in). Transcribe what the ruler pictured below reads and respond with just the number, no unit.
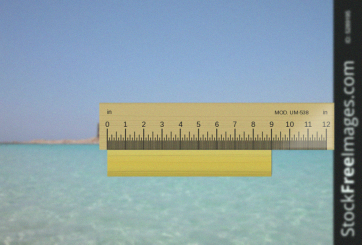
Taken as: 9
